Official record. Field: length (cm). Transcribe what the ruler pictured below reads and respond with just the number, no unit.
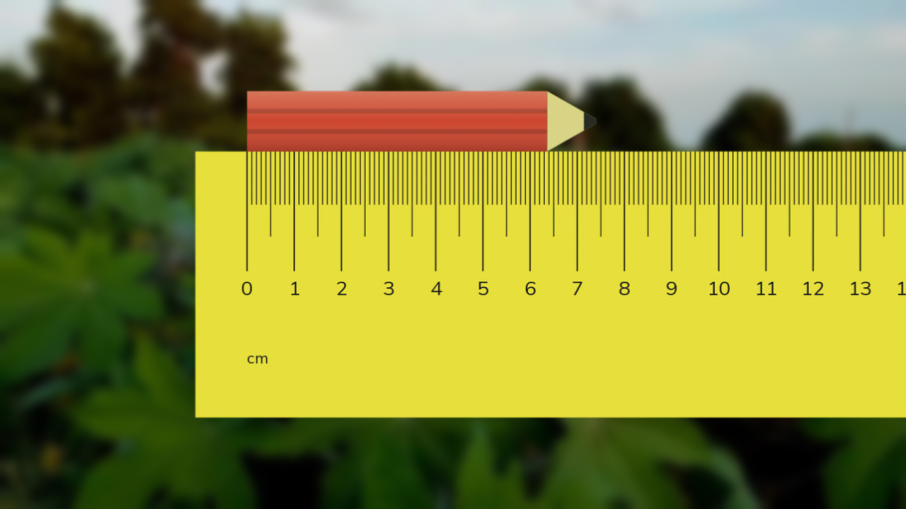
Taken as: 7.4
